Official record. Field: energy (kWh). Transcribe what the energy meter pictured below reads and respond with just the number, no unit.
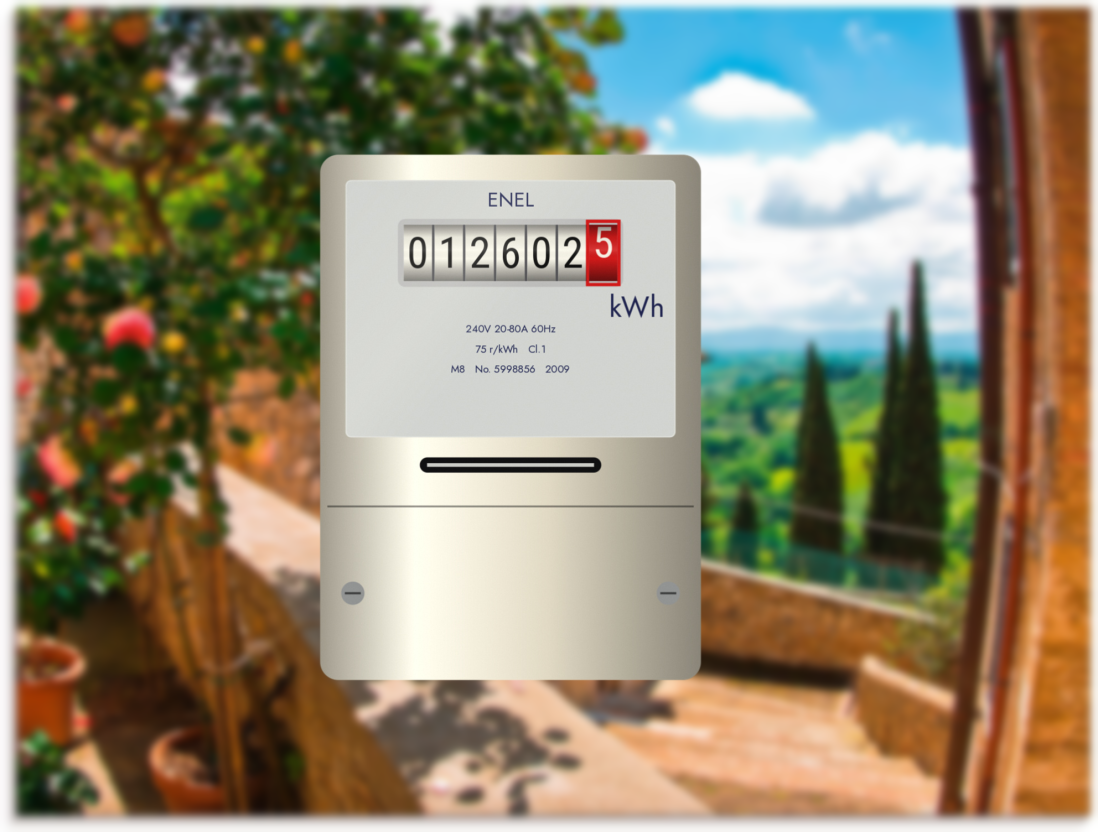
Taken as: 12602.5
